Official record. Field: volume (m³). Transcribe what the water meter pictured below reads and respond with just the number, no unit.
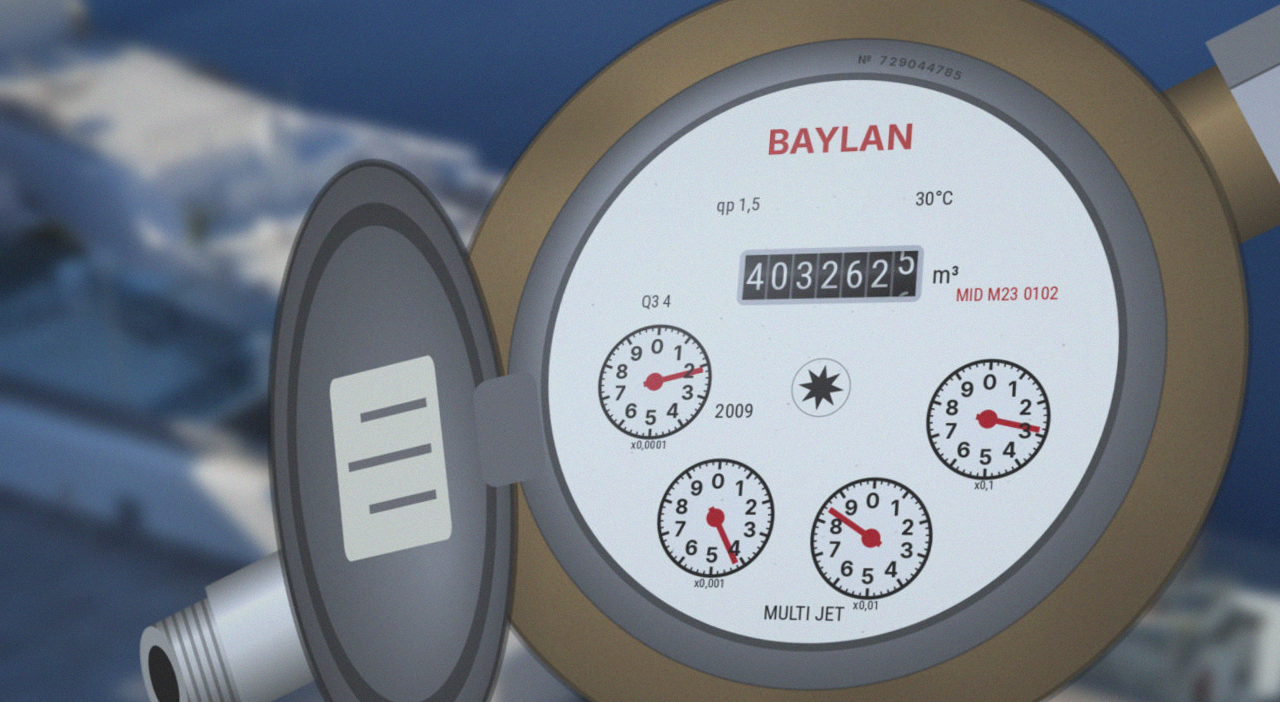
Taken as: 4032625.2842
